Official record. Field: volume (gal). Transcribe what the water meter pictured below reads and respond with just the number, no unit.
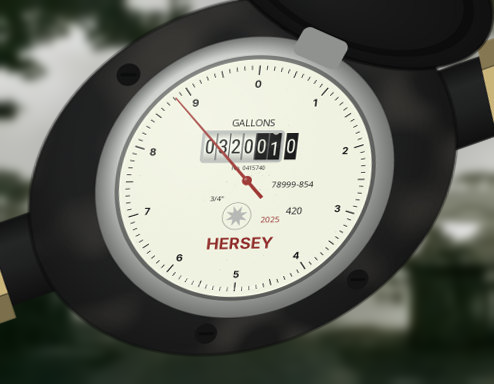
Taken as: 320008.8
